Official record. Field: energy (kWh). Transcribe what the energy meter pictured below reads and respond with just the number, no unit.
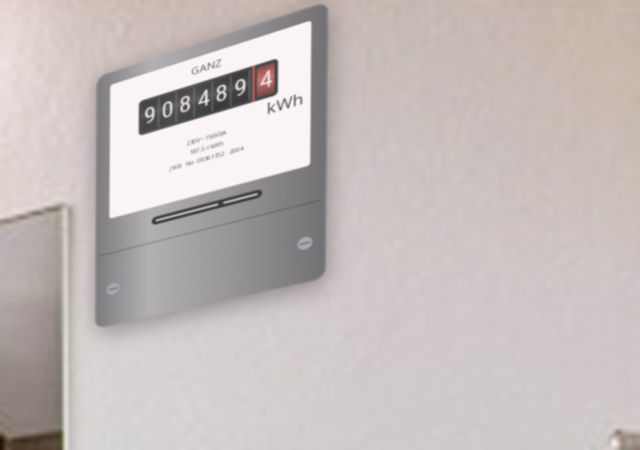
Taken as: 908489.4
